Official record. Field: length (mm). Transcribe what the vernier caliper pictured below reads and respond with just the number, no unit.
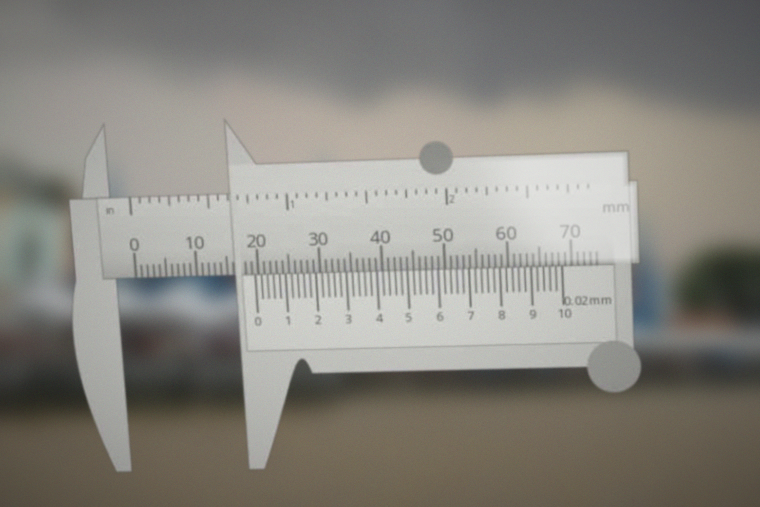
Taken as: 19.5
